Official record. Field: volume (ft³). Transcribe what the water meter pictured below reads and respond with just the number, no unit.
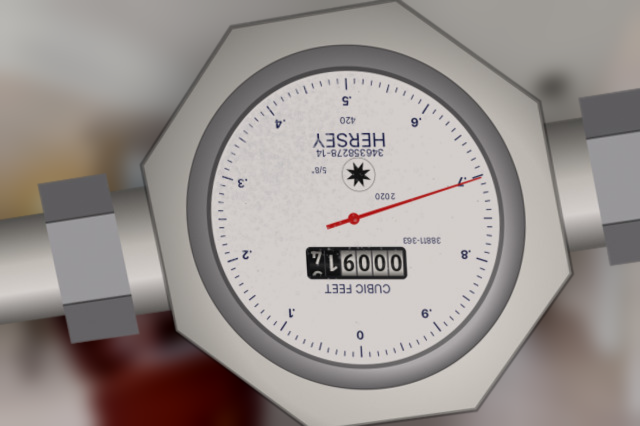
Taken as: 913.70
